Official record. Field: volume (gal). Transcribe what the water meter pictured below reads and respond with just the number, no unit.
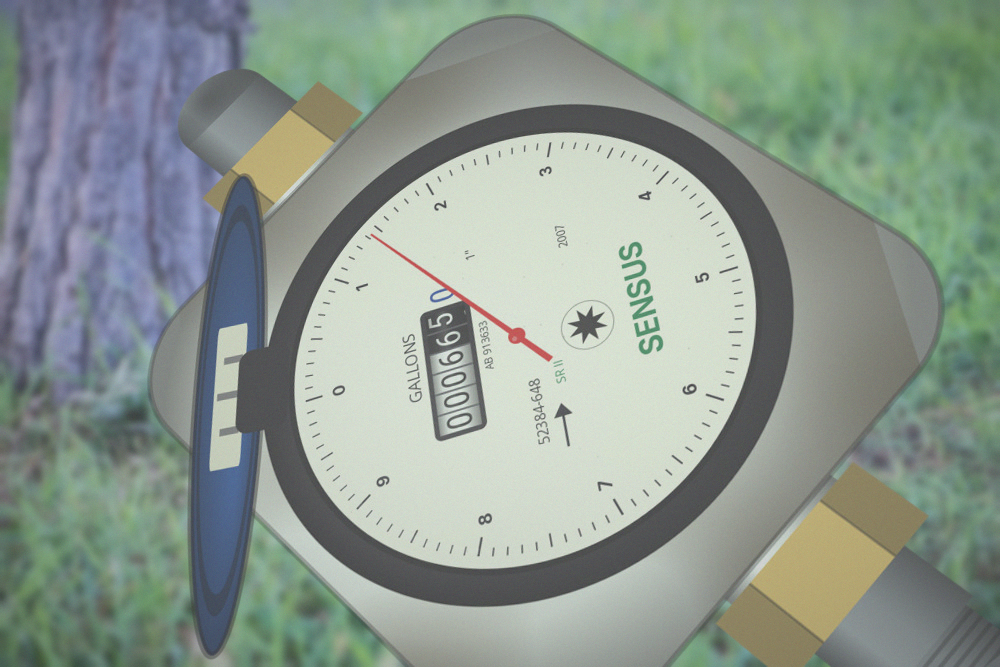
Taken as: 6651.4
